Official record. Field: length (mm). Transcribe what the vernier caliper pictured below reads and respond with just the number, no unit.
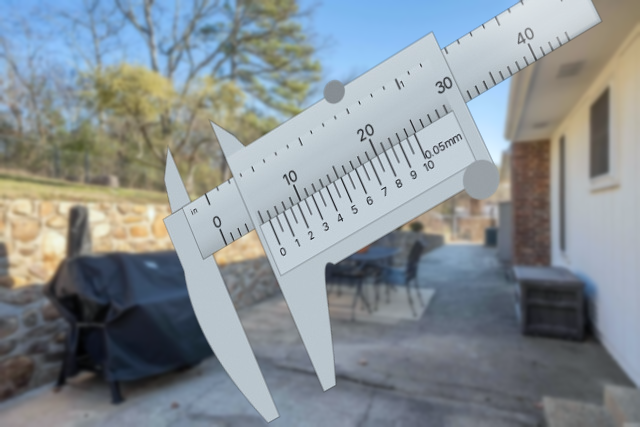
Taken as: 5.8
